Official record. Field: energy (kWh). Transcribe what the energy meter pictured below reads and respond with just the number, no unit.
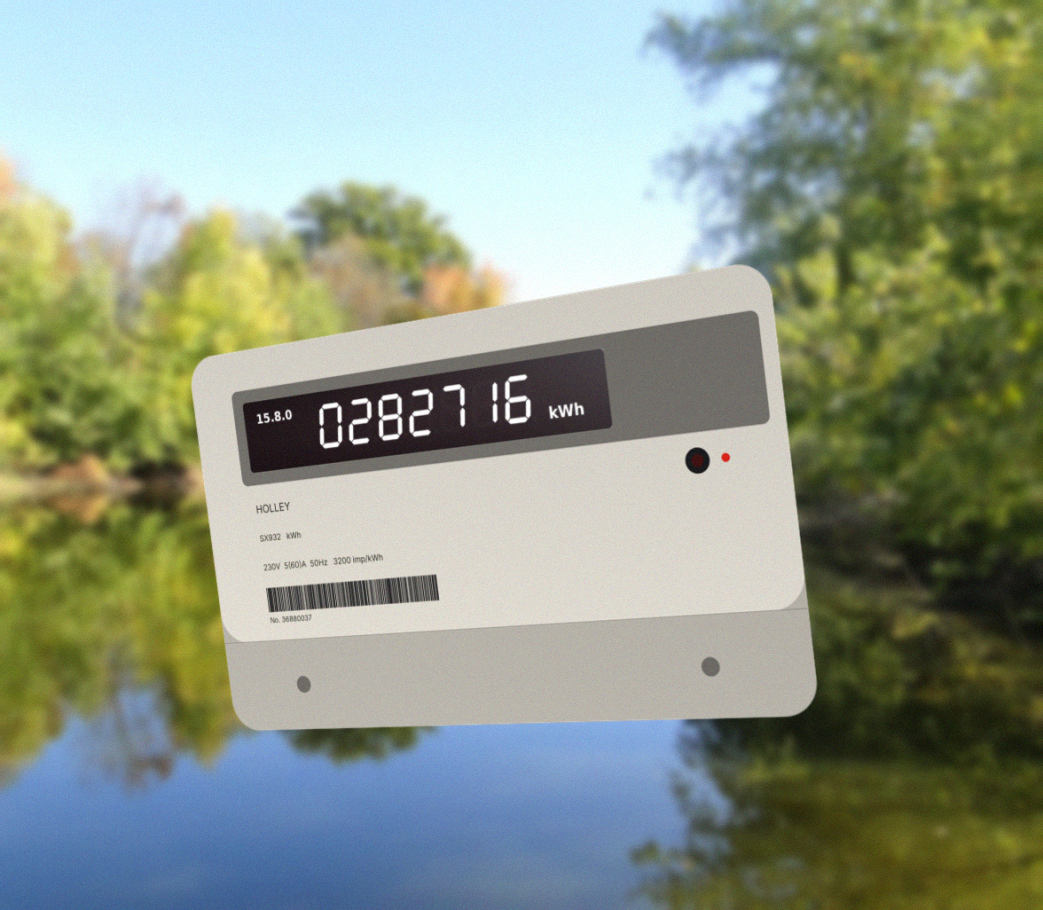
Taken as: 282716
